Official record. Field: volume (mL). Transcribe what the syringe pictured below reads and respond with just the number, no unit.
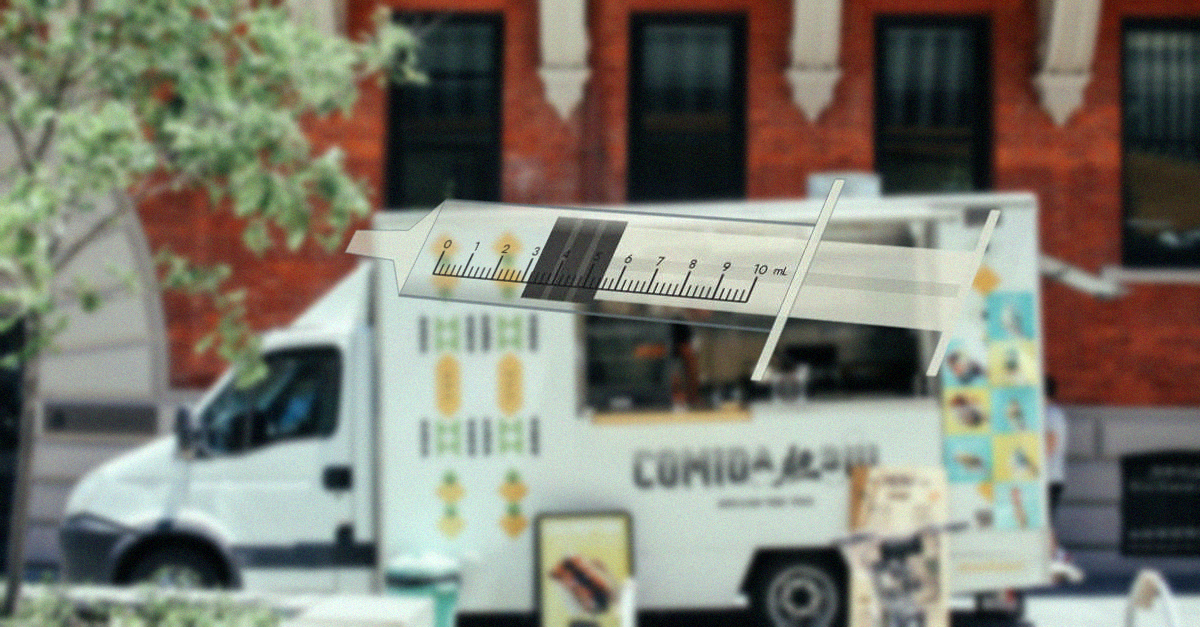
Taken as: 3.2
